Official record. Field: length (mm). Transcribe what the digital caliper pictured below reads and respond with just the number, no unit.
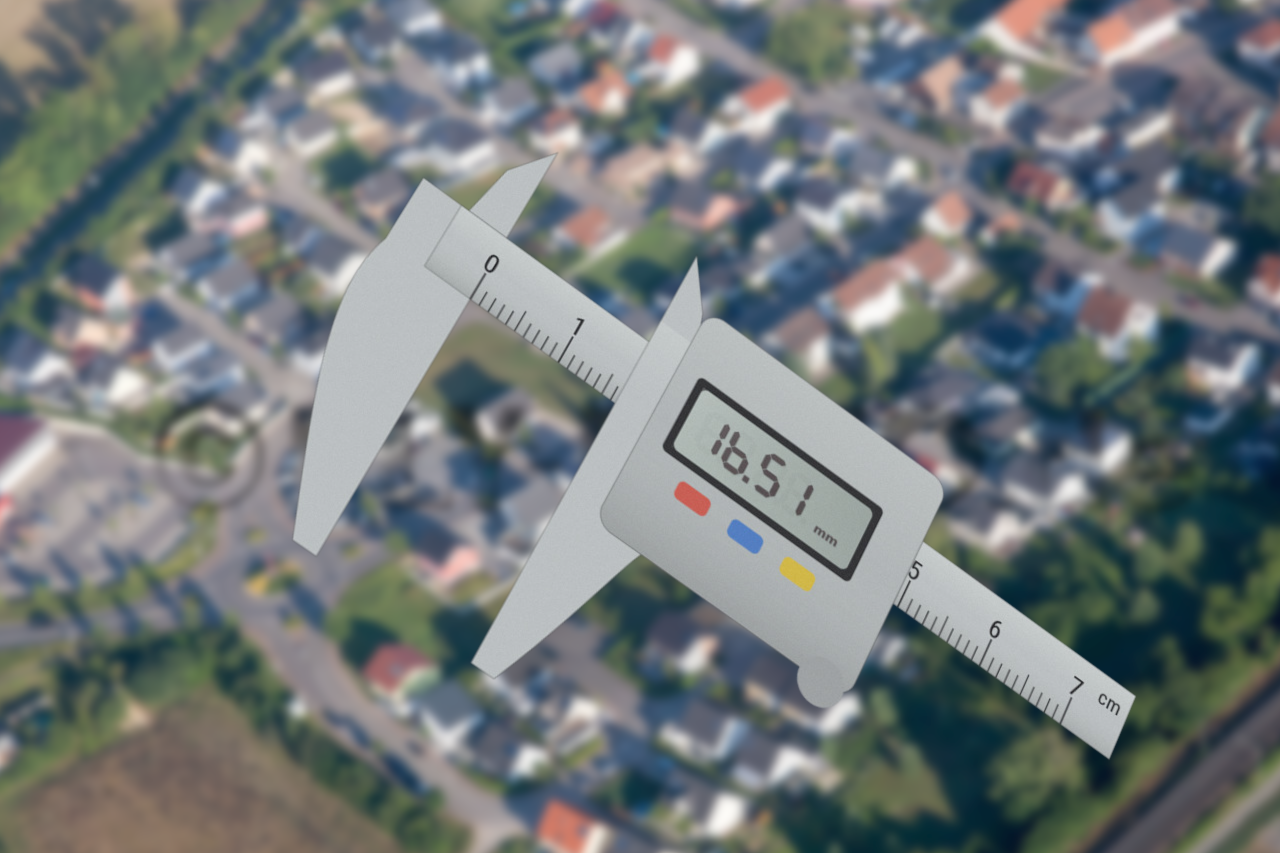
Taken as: 16.51
